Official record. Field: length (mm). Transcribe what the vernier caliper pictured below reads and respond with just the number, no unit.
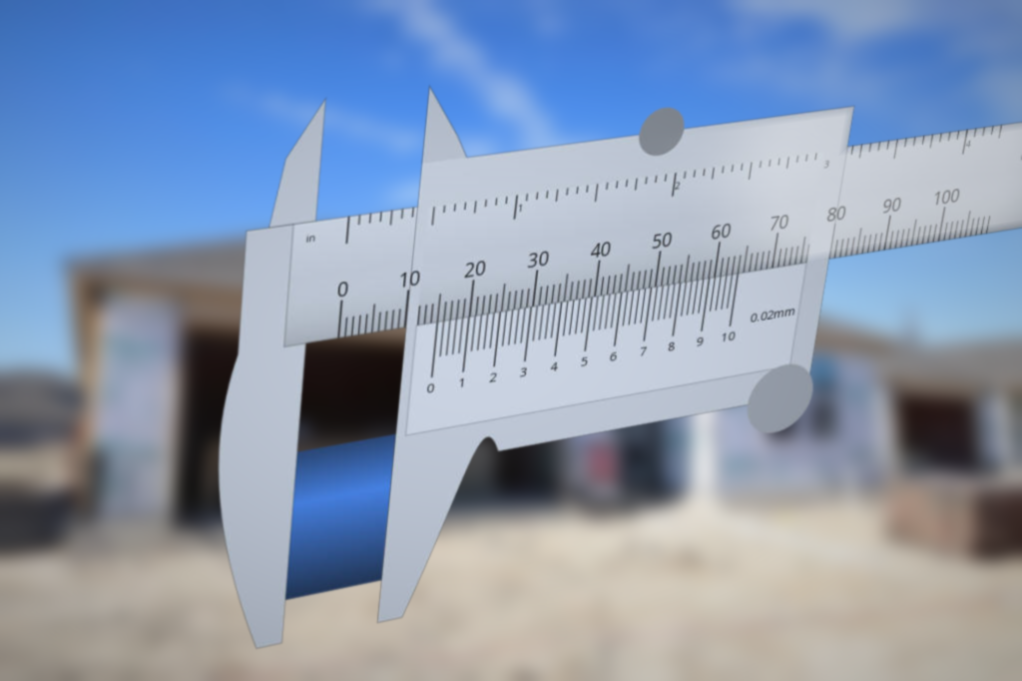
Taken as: 15.0
